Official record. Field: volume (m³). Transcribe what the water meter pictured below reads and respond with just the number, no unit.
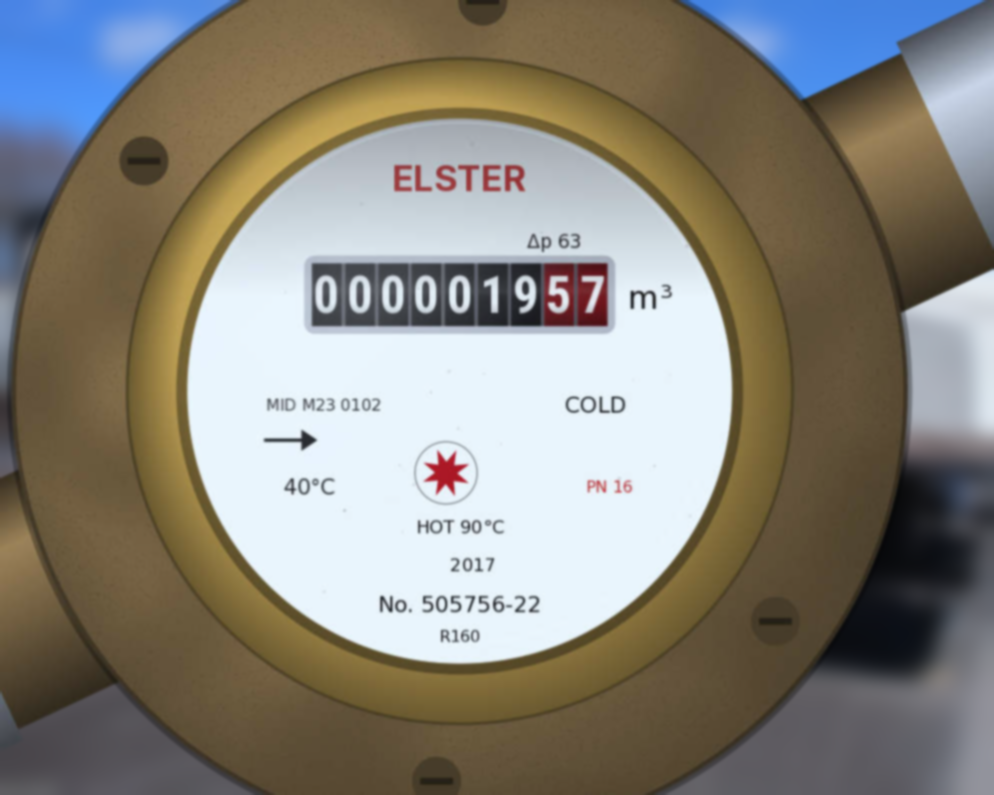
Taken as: 19.57
